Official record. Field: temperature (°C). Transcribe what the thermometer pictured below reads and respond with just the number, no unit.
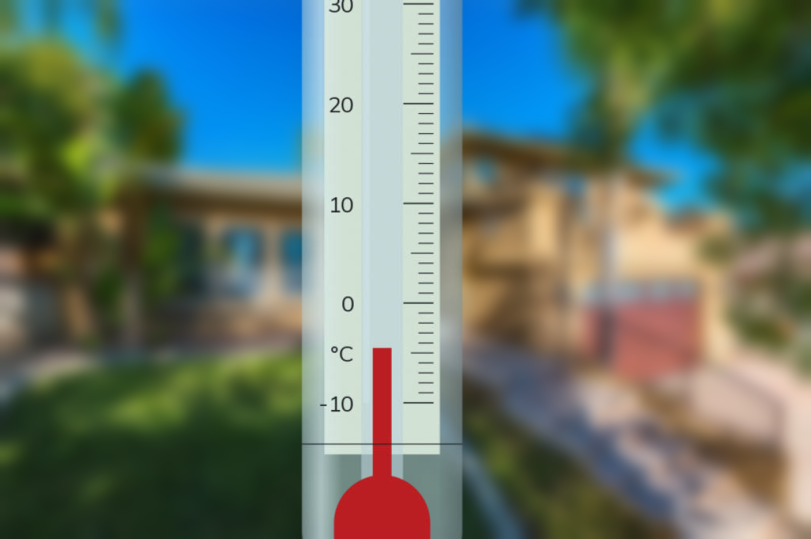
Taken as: -4.5
